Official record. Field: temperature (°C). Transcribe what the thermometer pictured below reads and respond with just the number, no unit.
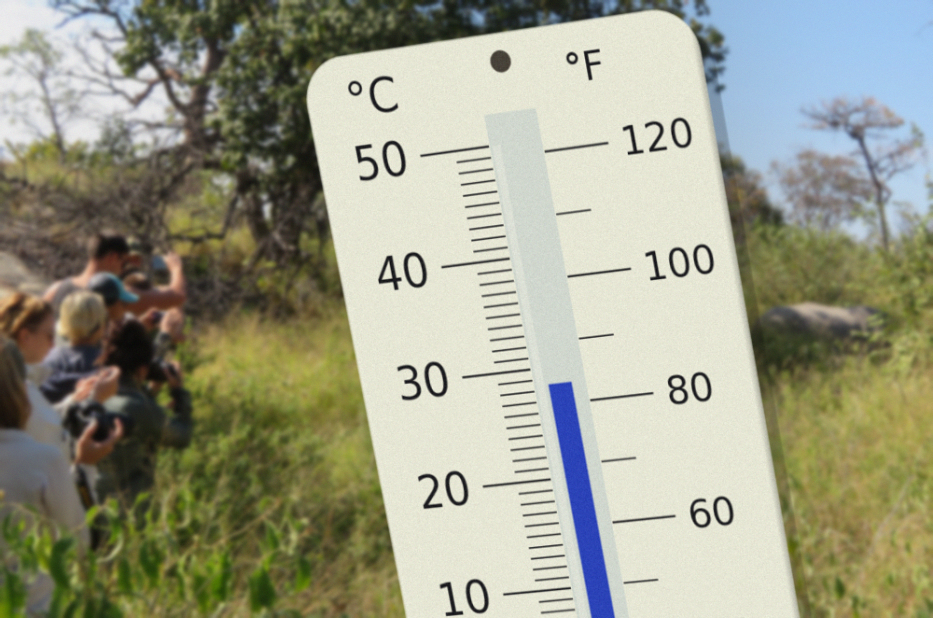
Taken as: 28.5
